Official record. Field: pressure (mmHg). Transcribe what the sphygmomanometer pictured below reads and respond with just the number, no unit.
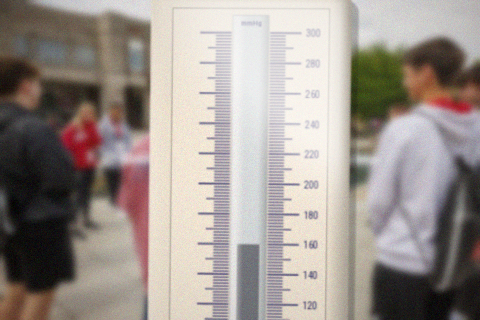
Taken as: 160
